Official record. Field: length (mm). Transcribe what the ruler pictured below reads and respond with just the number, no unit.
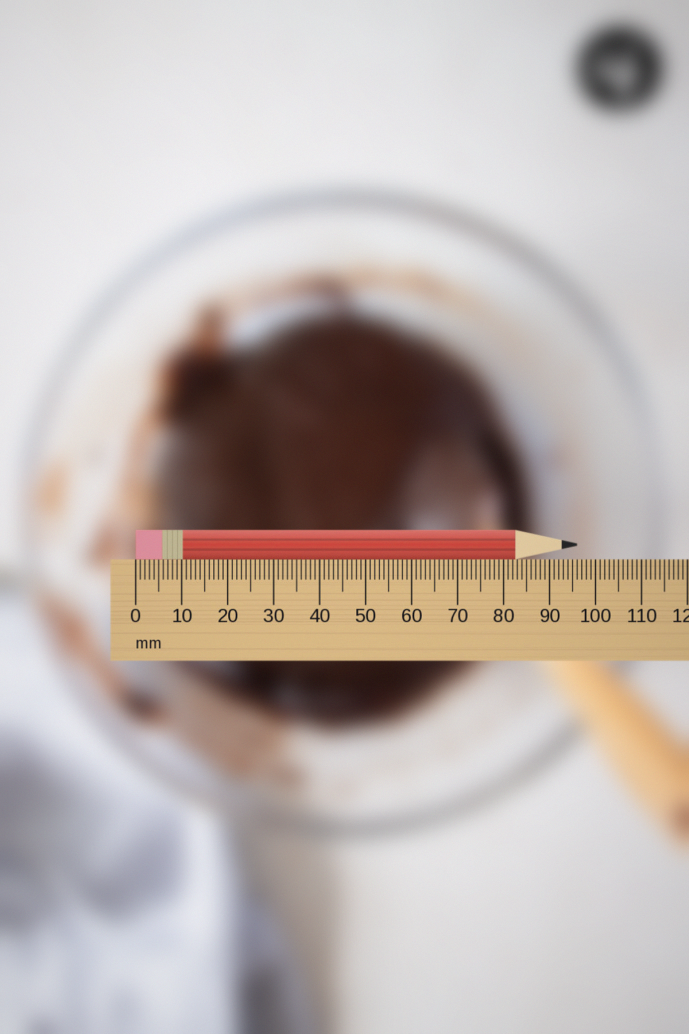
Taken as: 96
